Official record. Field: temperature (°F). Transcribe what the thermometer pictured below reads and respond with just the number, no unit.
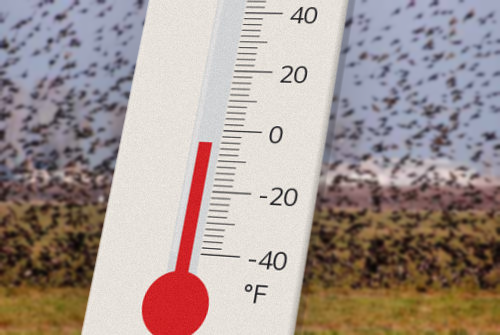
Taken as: -4
